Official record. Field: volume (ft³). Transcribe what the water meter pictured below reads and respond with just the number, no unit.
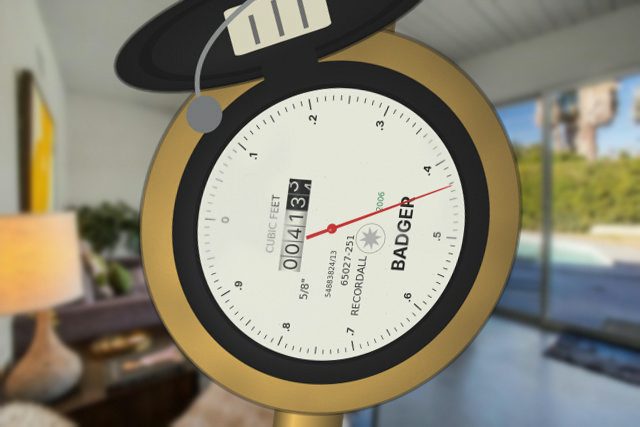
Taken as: 4133.43
